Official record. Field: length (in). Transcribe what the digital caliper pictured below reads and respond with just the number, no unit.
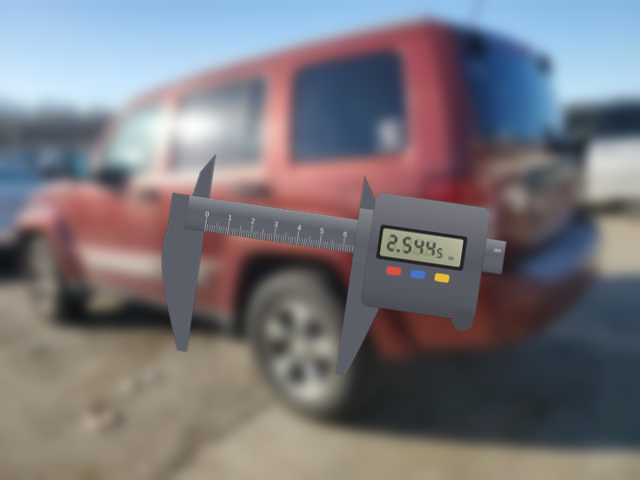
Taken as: 2.5445
